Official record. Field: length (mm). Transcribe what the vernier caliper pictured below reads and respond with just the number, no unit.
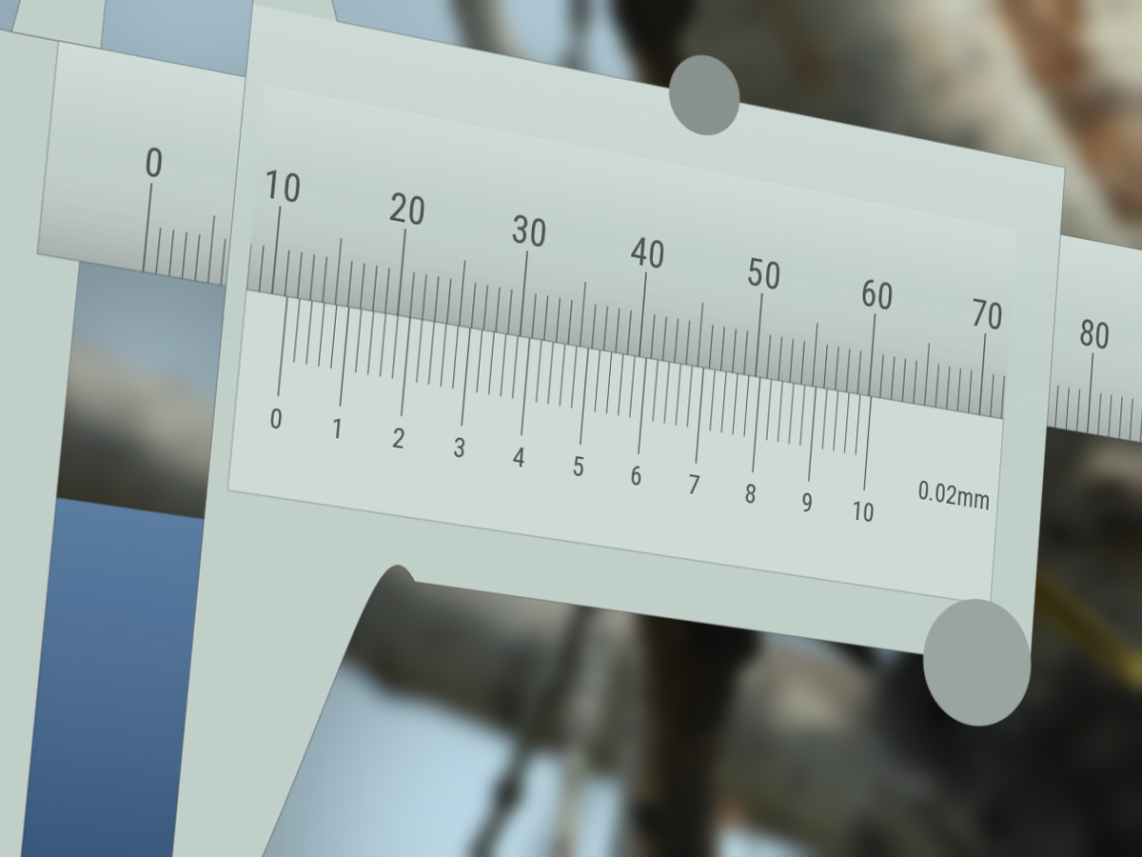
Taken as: 11.2
